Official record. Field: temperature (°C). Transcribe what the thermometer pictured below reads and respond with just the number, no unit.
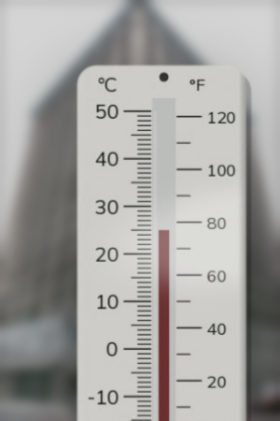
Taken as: 25
